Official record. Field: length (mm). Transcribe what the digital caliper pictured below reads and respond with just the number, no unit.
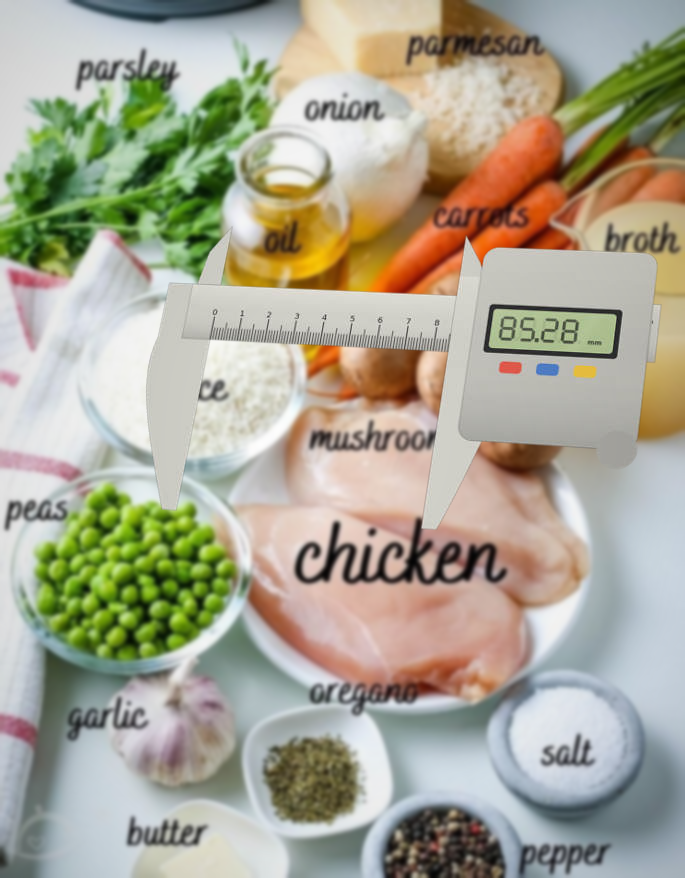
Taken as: 85.28
